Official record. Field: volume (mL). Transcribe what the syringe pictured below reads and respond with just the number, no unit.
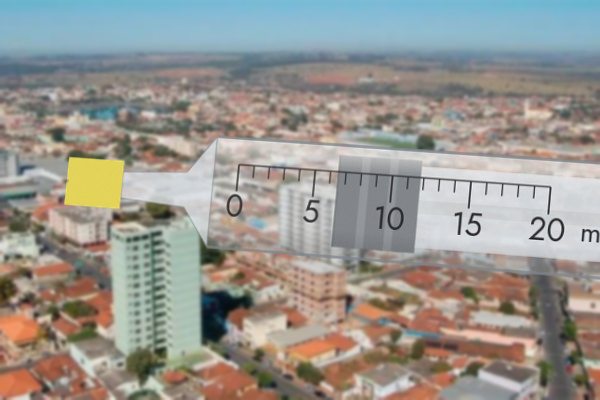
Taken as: 6.5
